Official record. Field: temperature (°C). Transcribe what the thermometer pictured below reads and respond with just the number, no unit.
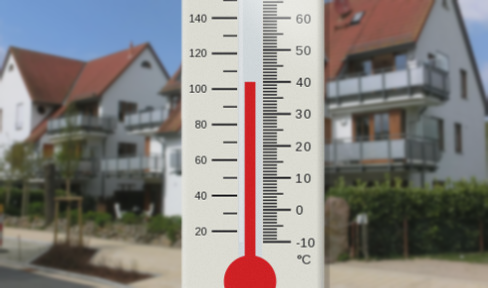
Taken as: 40
